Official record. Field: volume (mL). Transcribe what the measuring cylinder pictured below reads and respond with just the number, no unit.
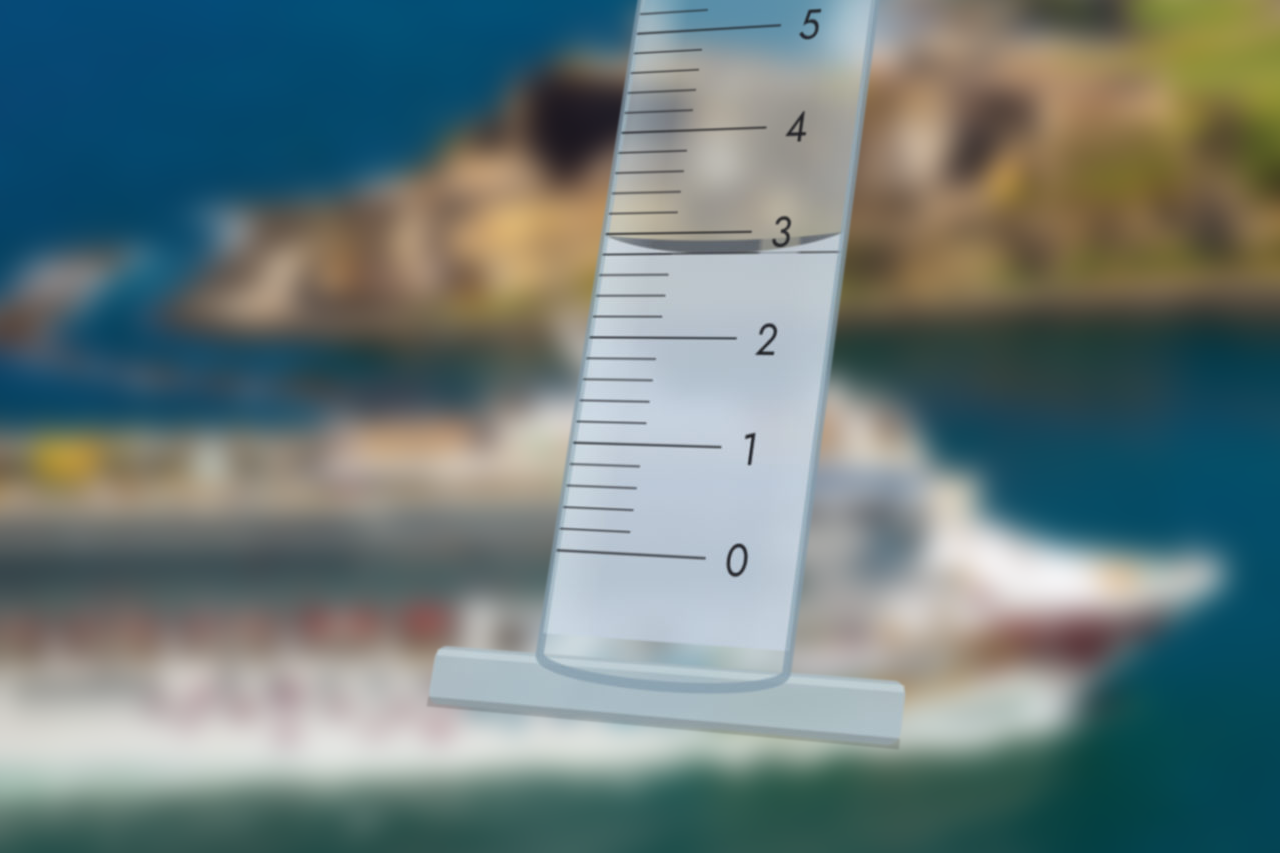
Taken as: 2.8
